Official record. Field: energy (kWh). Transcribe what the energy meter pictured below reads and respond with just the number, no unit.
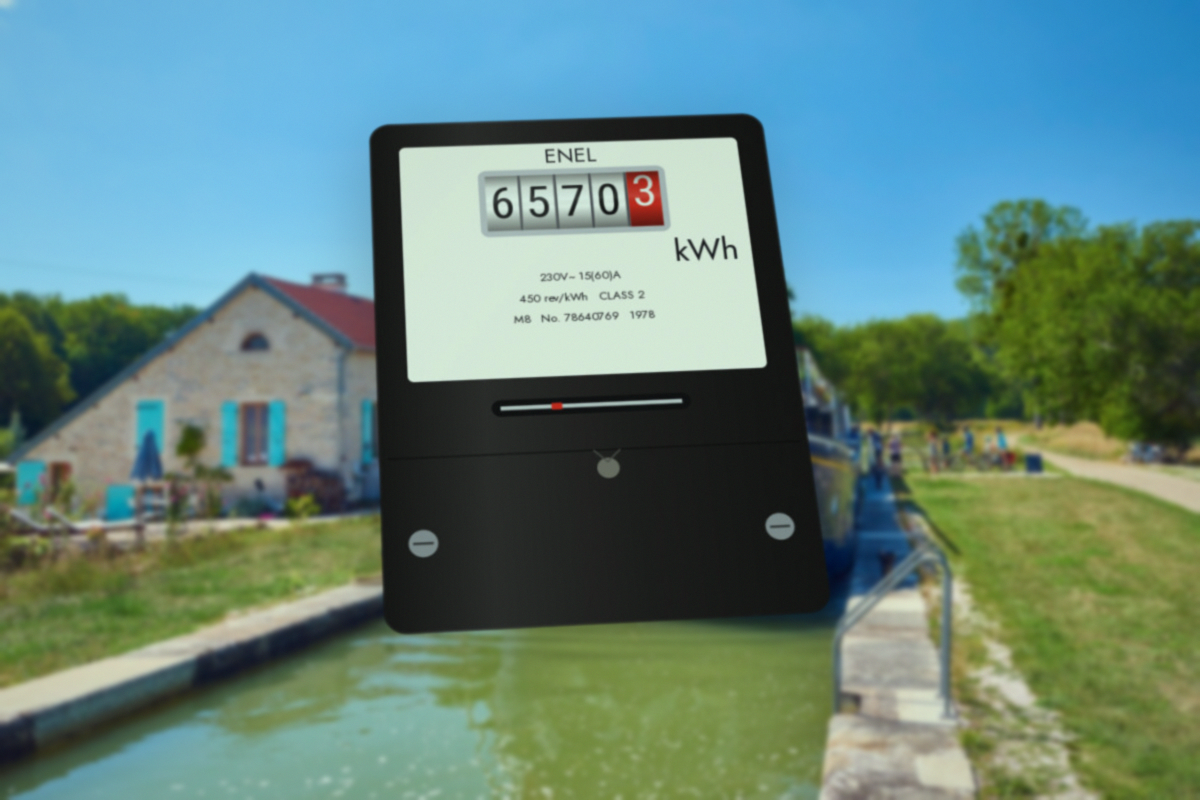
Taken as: 6570.3
